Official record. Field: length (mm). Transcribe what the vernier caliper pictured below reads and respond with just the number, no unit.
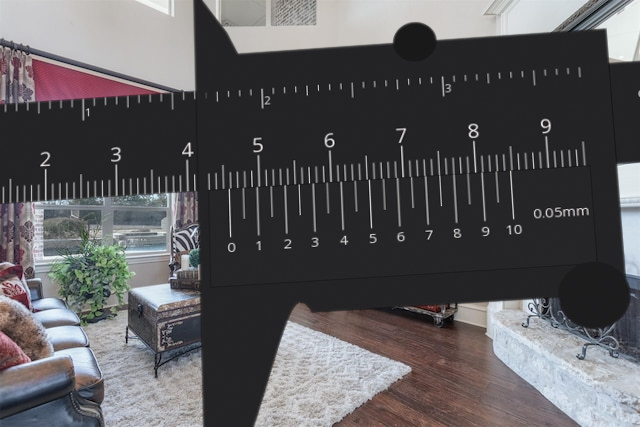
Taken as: 45.8
